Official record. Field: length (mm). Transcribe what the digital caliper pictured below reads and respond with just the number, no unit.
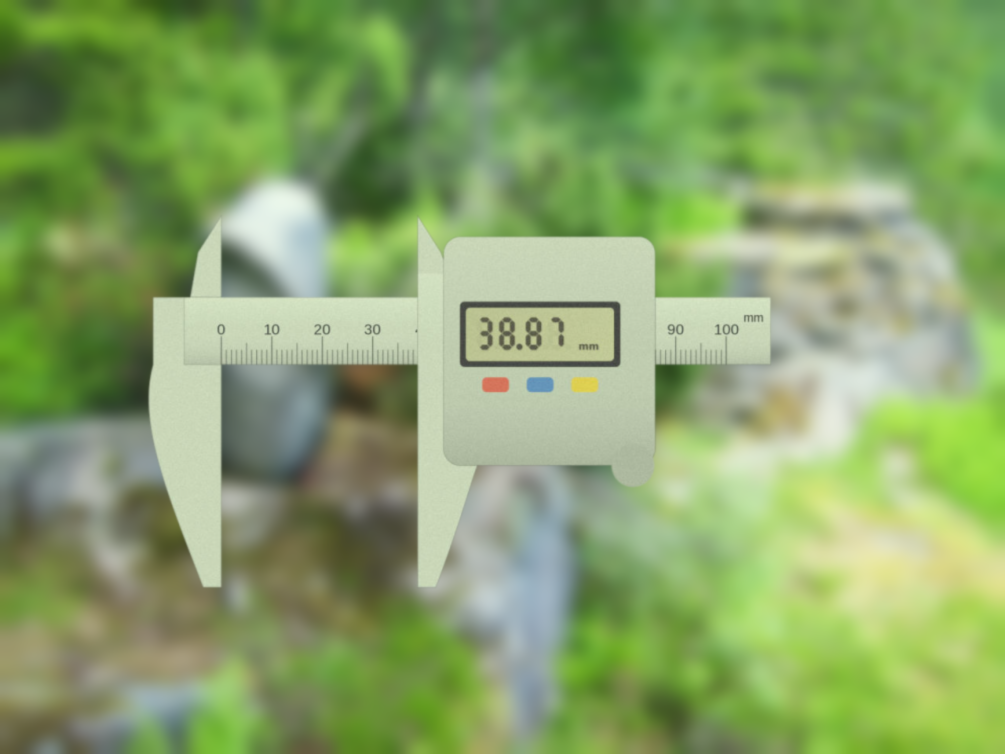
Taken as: 38.87
